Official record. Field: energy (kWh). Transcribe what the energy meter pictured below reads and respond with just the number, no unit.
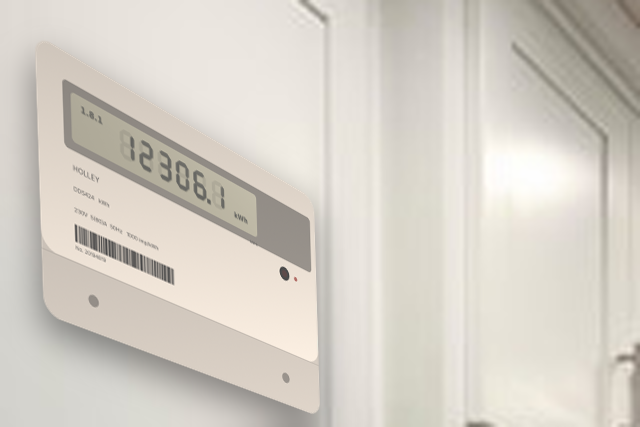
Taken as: 12306.1
